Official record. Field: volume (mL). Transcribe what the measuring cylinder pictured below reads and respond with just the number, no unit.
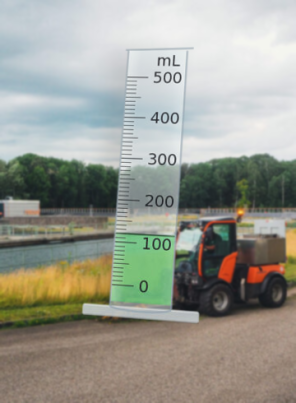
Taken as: 120
